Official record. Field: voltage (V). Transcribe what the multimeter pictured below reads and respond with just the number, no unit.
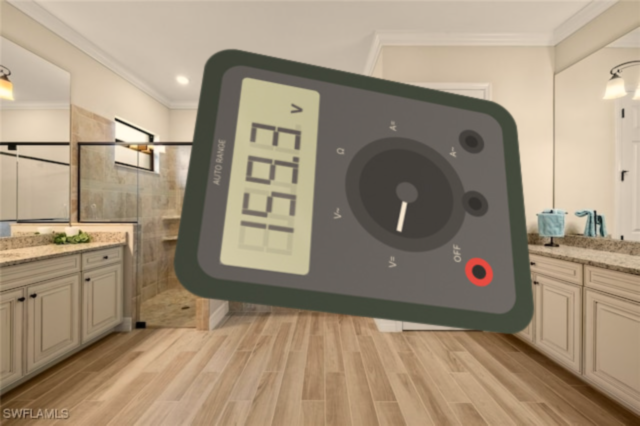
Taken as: 159.3
